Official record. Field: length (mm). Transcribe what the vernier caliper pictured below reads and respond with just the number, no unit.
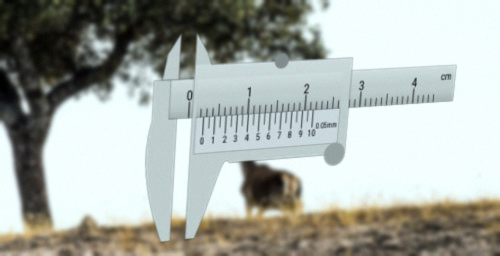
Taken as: 2.5
